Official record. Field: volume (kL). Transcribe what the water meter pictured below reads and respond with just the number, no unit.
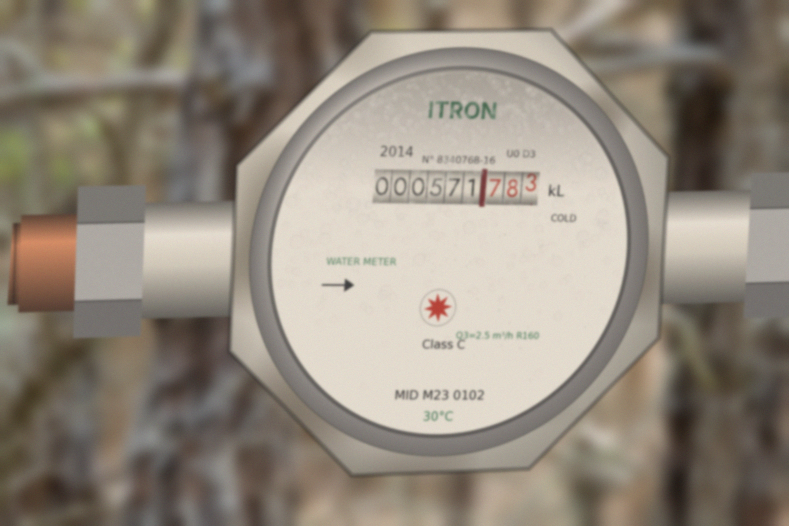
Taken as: 571.783
